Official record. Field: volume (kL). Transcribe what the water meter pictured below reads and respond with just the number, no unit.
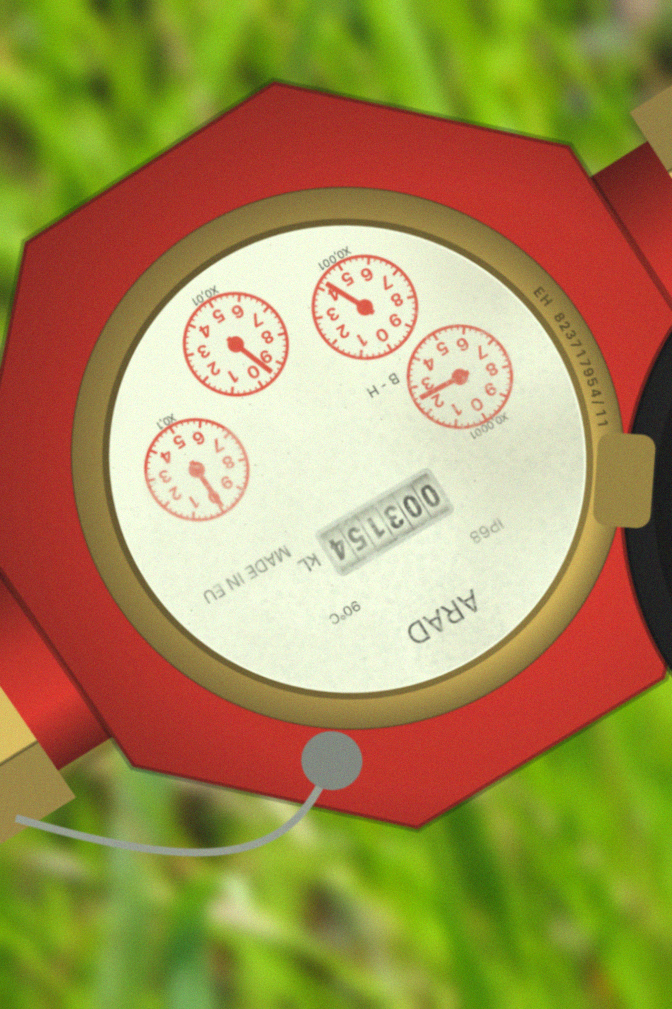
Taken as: 3153.9942
